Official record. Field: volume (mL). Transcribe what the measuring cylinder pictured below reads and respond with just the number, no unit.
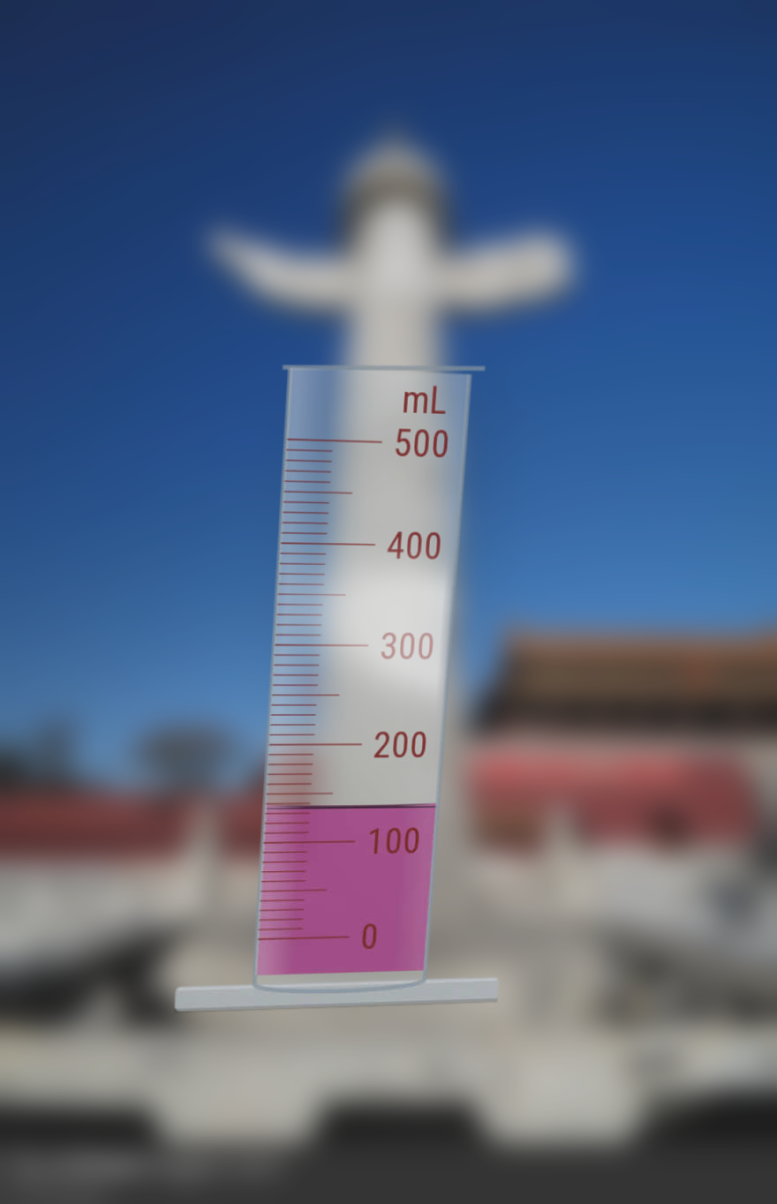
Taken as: 135
